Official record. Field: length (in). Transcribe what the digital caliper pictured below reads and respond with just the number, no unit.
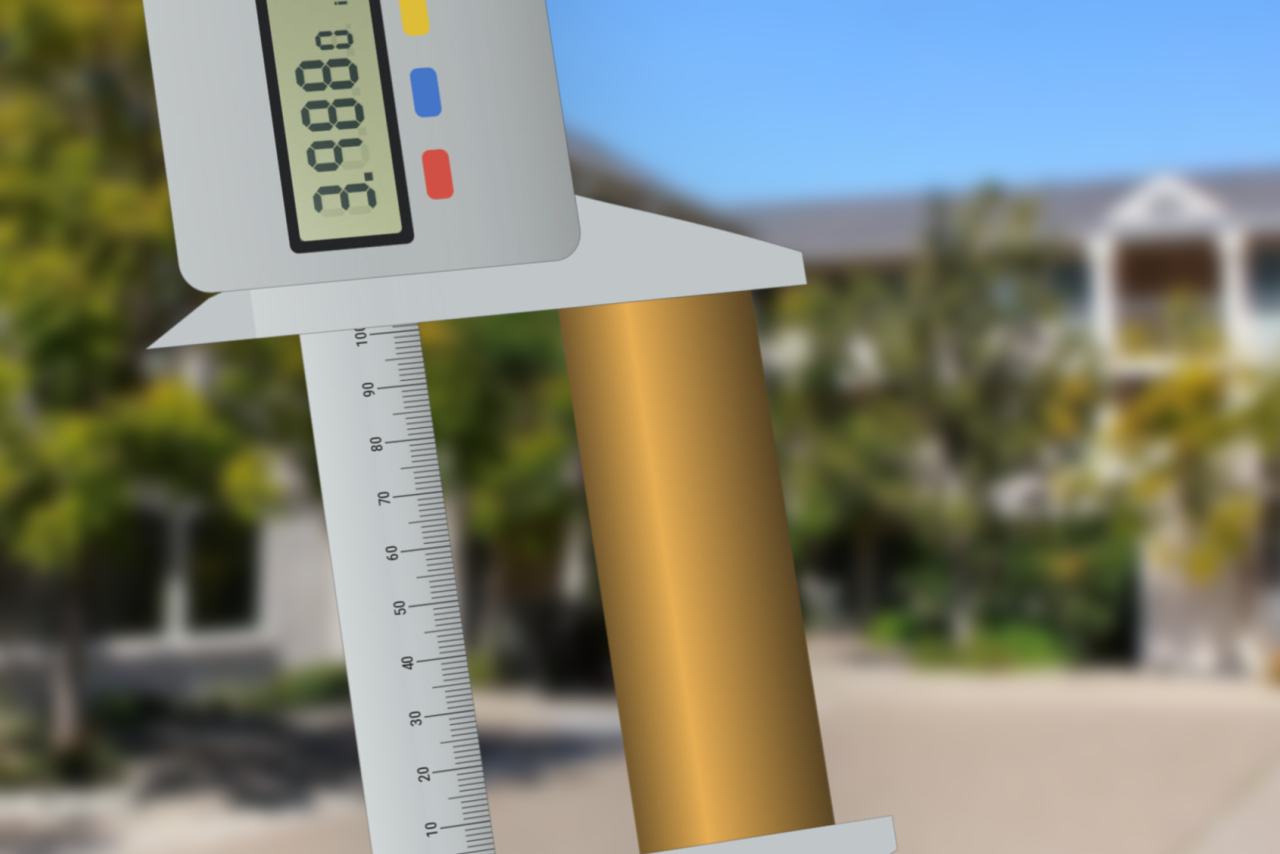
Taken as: 3.9880
